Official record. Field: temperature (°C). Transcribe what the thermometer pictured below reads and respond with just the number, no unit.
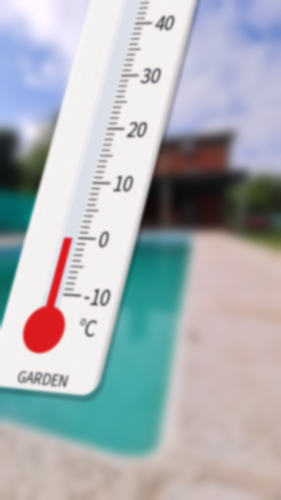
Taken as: 0
